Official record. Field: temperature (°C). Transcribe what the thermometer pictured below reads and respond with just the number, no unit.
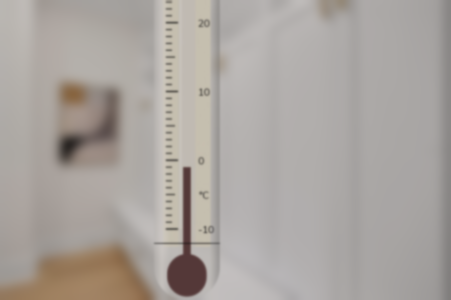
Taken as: -1
